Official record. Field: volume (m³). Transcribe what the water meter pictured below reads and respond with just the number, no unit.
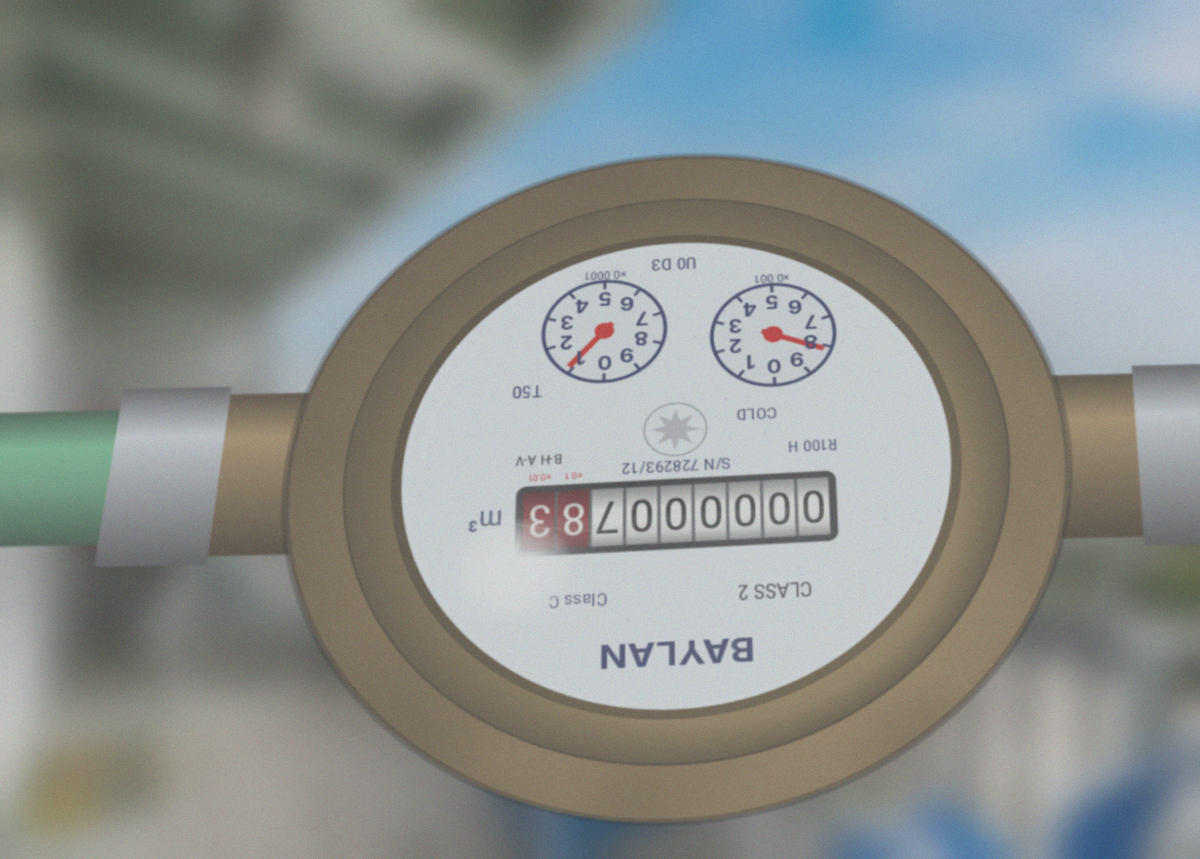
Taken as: 7.8381
